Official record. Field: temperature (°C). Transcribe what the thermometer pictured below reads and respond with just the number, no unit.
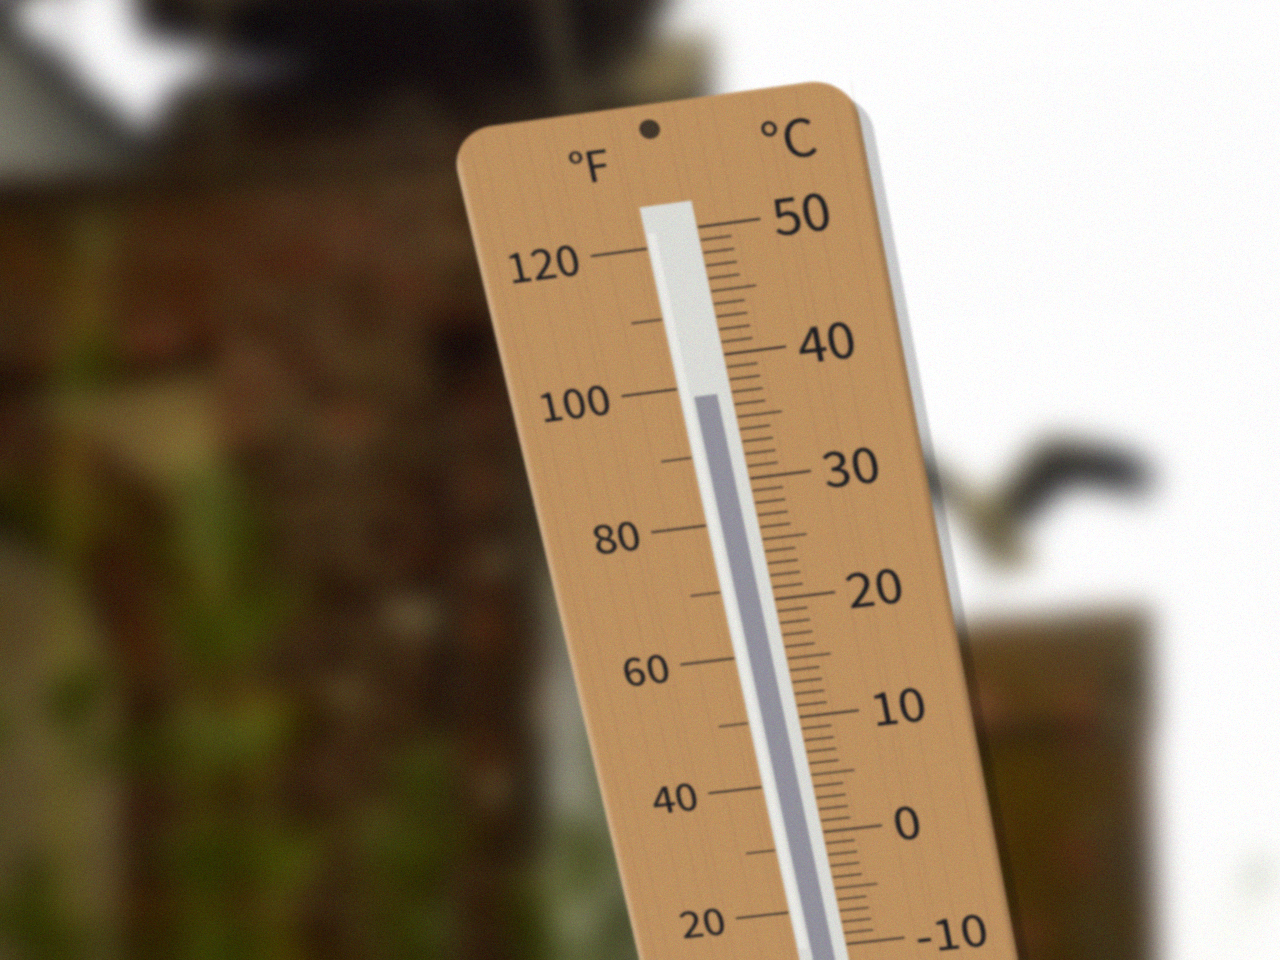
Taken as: 37
